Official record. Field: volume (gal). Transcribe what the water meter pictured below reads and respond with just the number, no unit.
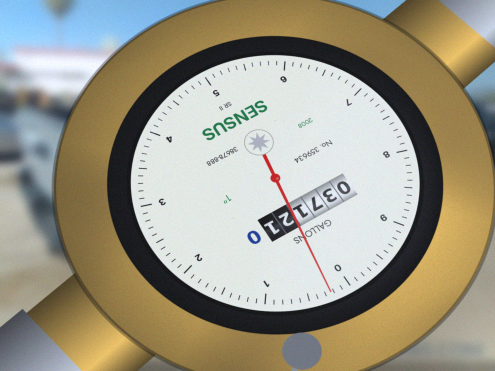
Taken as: 371210.2
